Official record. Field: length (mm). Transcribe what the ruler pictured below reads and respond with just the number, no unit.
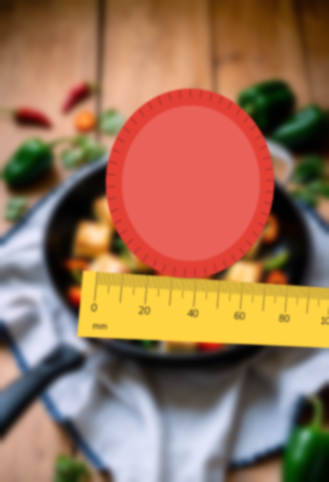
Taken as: 70
